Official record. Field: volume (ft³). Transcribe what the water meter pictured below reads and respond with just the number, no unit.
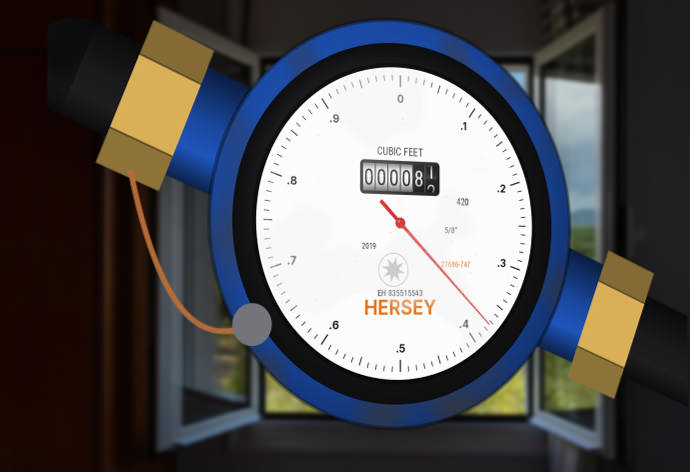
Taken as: 81.37
